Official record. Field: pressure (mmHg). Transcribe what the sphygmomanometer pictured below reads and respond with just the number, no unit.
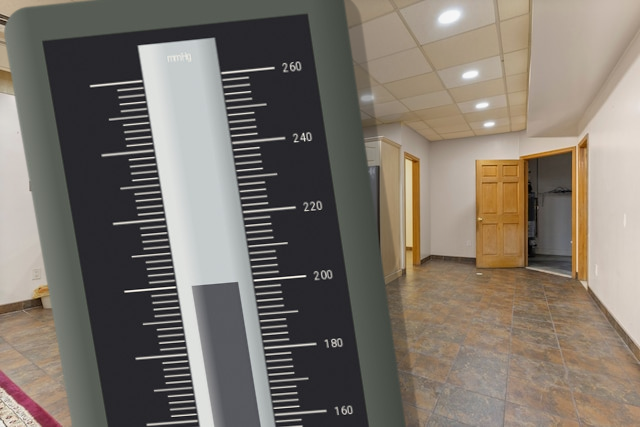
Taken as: 200
